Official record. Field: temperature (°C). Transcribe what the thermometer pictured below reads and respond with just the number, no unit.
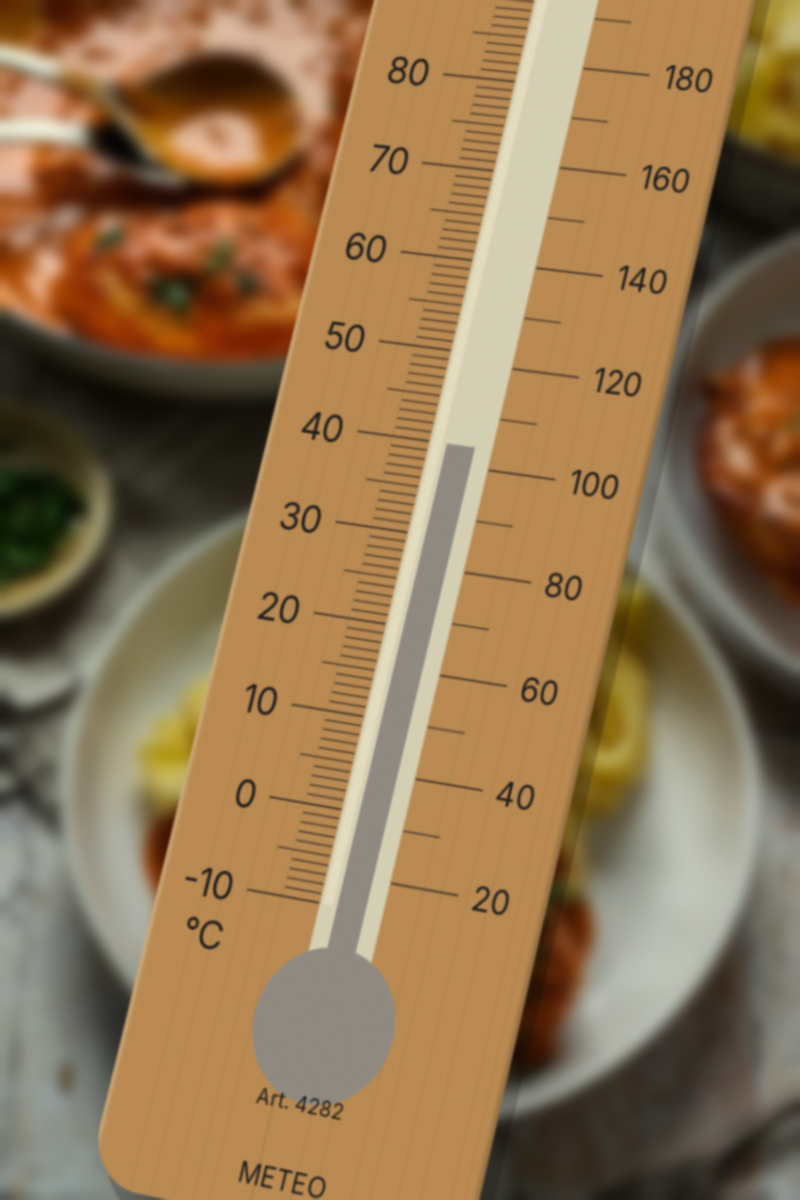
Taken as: 40
